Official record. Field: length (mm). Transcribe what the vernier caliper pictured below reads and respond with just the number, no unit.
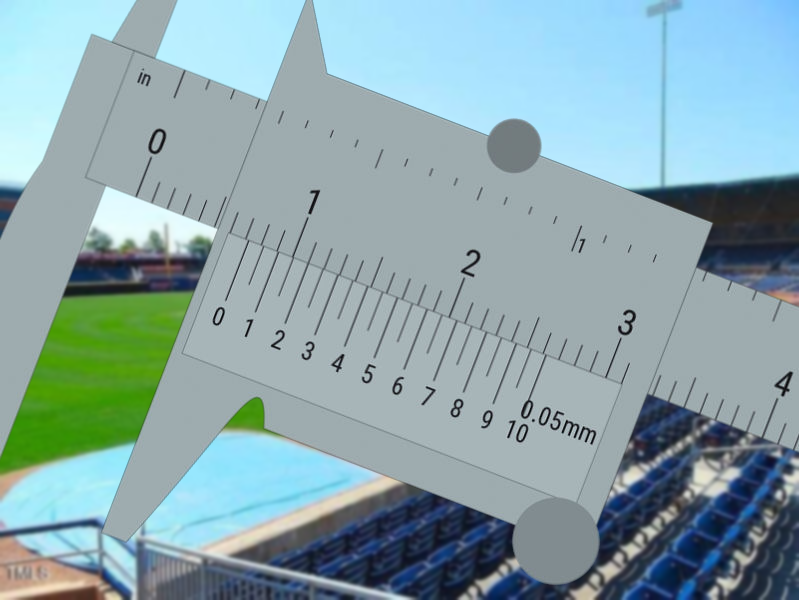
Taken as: 7.2
